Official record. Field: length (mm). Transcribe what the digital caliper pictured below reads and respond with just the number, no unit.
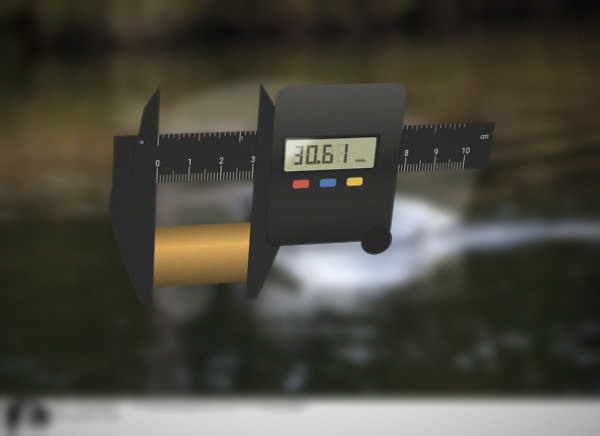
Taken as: 30.61
